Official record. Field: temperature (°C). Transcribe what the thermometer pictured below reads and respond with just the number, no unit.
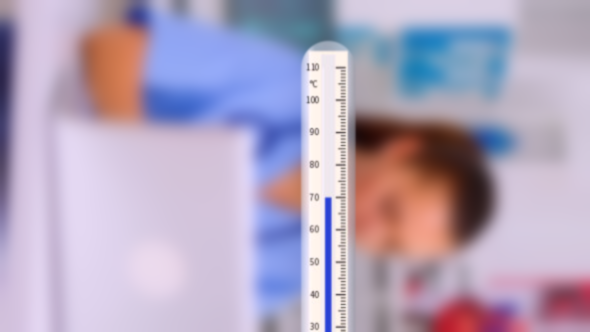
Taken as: 70
